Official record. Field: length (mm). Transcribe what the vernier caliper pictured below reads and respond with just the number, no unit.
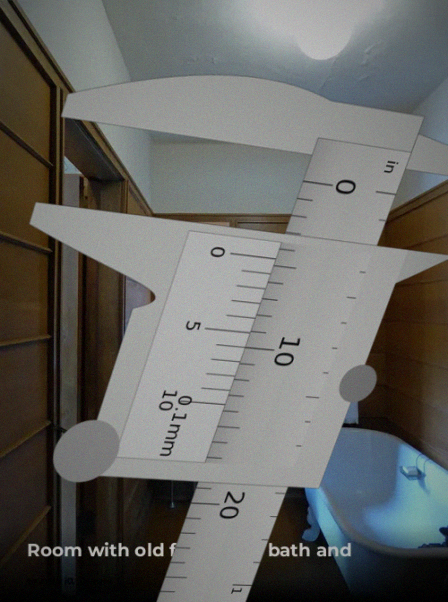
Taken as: 4.6
